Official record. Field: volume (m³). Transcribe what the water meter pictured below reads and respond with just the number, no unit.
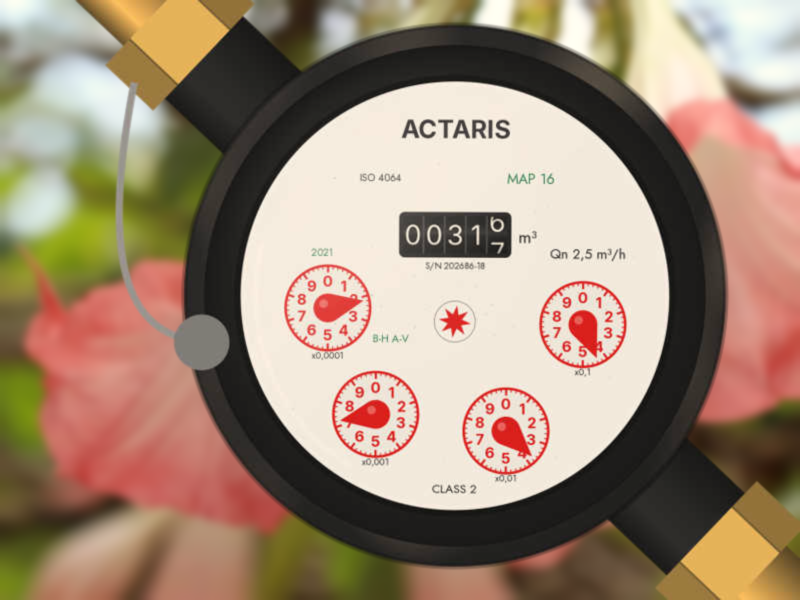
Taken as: 316.4372
